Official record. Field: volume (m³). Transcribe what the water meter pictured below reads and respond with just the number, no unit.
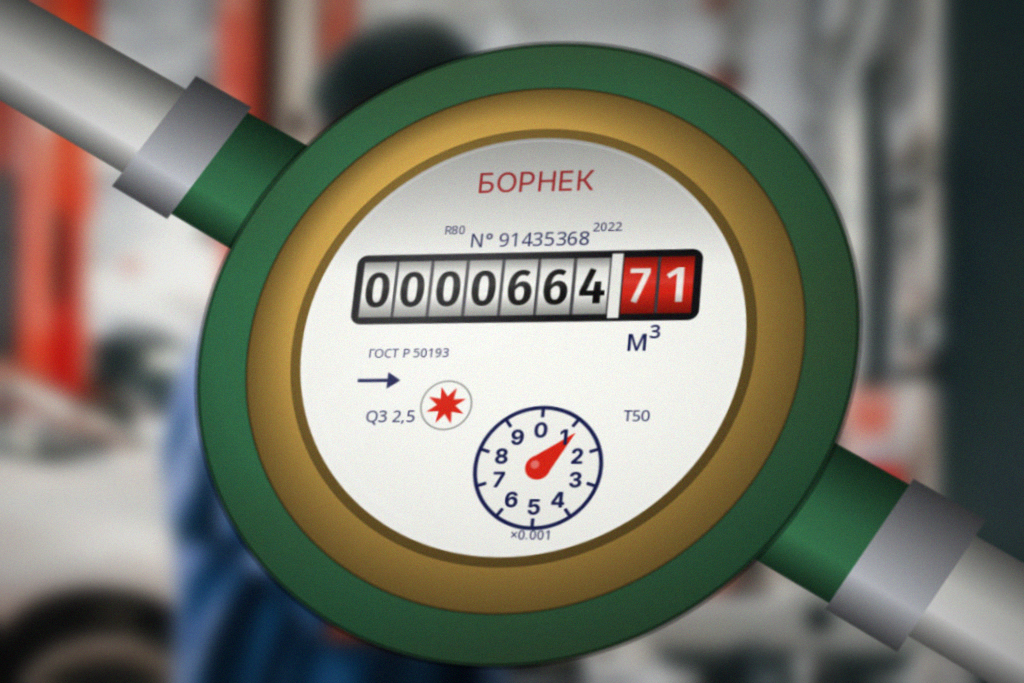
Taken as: 664.711
